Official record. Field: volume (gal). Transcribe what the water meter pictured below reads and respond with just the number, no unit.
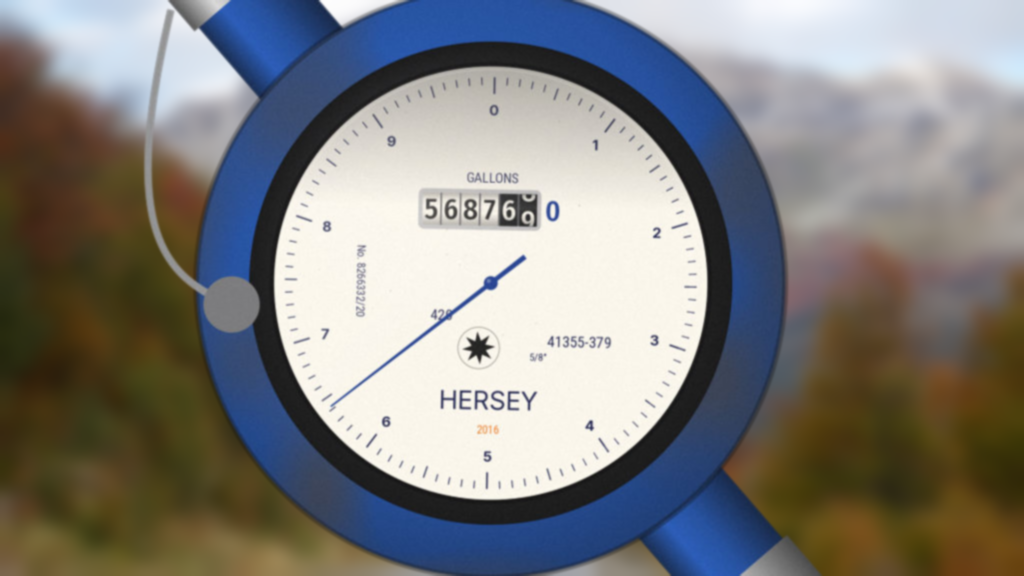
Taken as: 5687686.4
